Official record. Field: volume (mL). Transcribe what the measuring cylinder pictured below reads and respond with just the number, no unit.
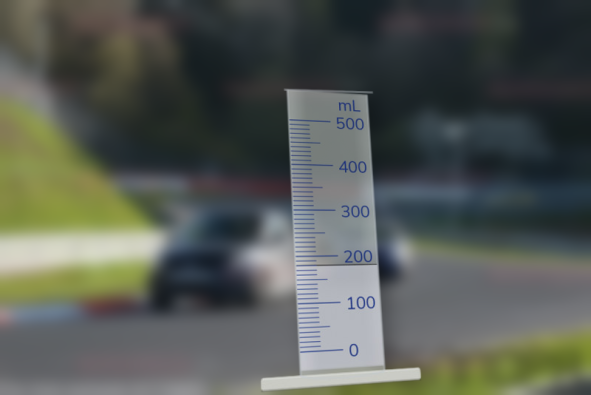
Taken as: 180
